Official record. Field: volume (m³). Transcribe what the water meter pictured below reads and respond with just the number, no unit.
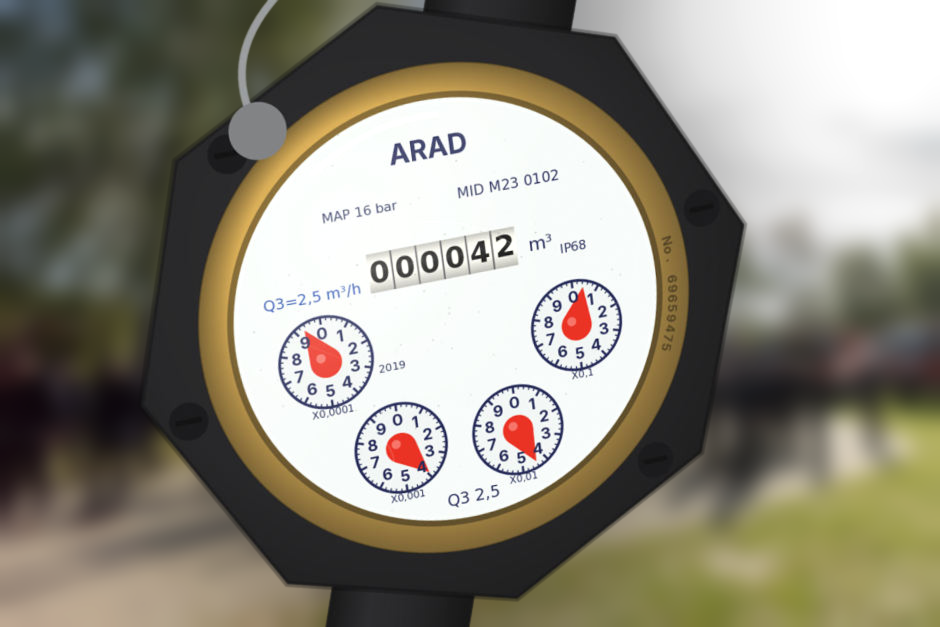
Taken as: 42.0439
